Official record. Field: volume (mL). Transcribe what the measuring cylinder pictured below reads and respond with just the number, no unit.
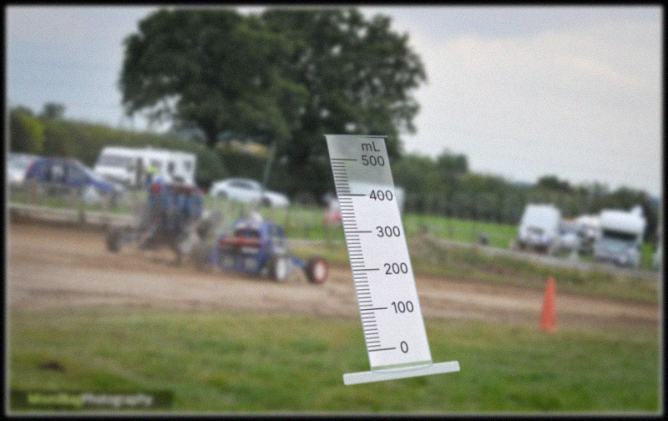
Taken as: 400
